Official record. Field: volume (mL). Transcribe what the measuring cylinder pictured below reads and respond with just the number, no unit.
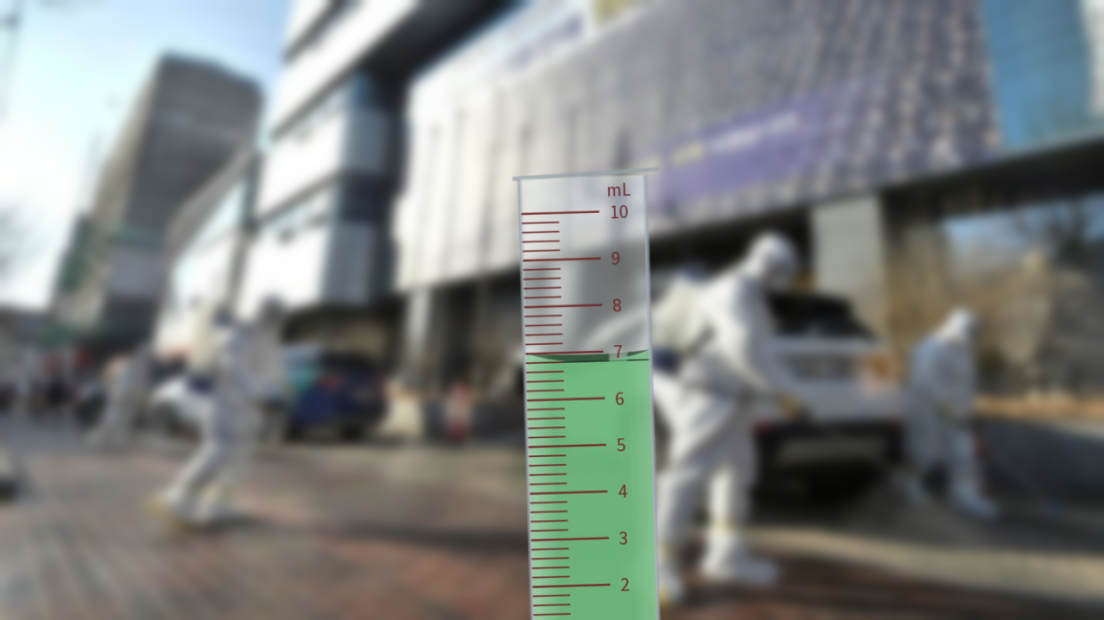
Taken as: 6.8
